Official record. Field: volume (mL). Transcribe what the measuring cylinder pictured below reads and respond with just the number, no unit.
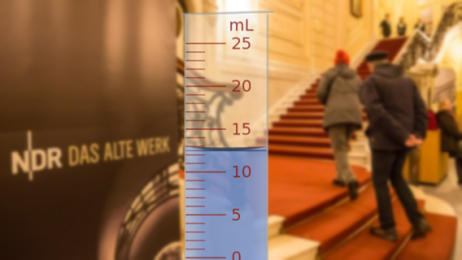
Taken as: 12.5
